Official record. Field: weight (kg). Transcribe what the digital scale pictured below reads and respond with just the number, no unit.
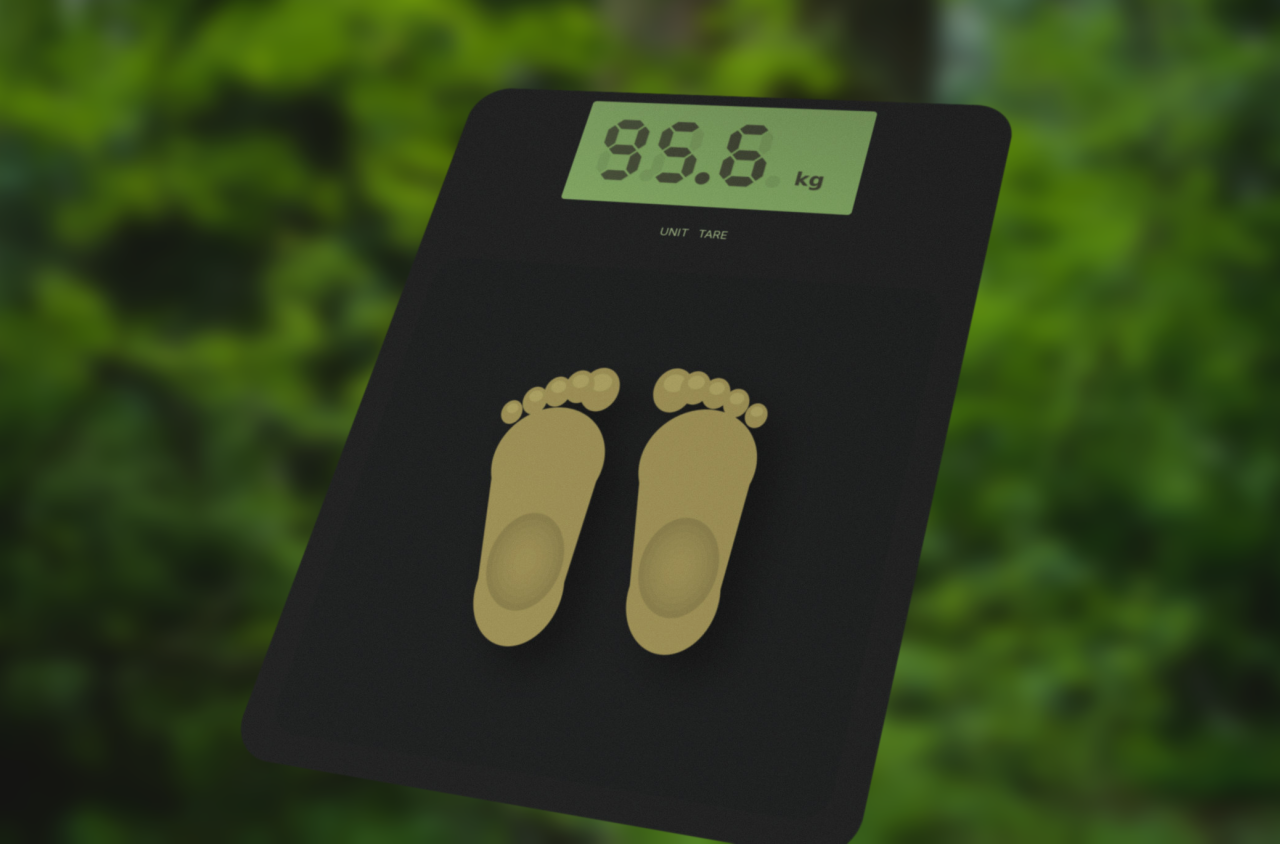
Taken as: 95.6
